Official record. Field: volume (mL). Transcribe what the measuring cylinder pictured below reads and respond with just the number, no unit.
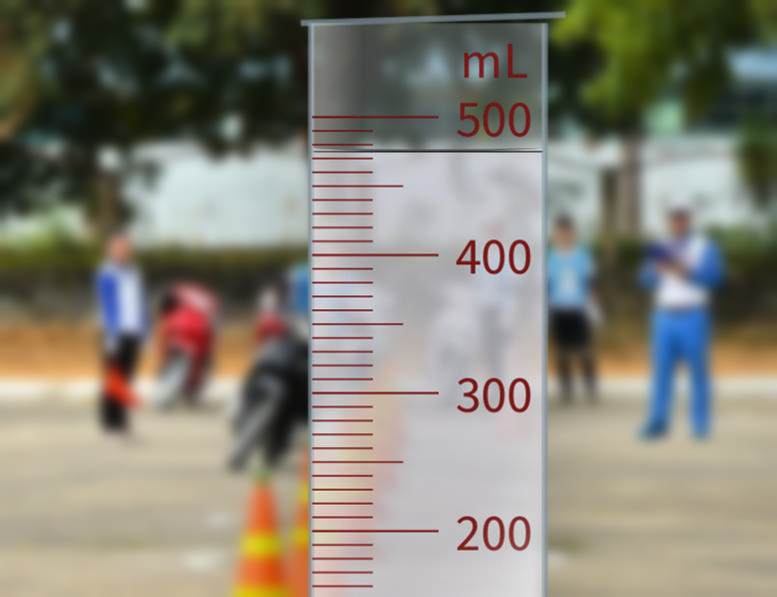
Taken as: 475
